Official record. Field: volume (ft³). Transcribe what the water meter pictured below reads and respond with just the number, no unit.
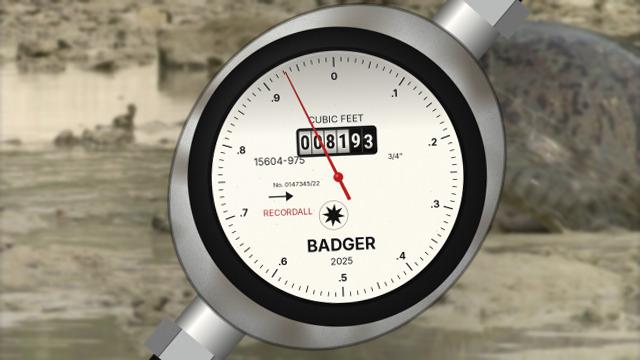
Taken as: 8192.93
